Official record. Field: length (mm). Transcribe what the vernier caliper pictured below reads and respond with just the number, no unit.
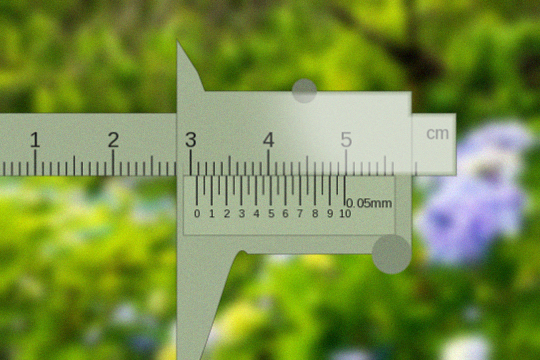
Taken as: 30.8
